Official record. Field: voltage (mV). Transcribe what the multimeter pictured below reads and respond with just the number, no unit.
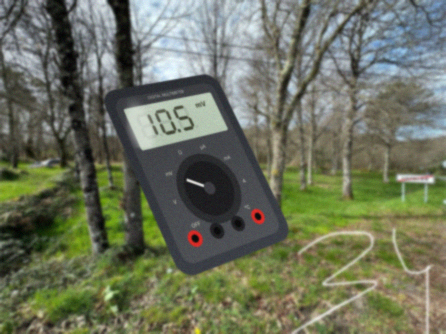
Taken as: 10.5
